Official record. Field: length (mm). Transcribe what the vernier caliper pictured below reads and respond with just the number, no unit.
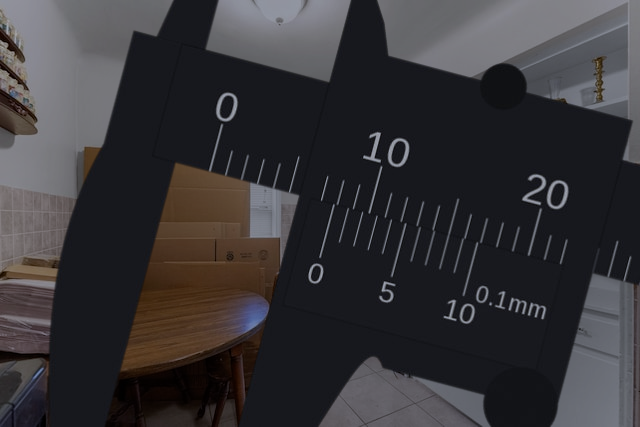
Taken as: 7.8
